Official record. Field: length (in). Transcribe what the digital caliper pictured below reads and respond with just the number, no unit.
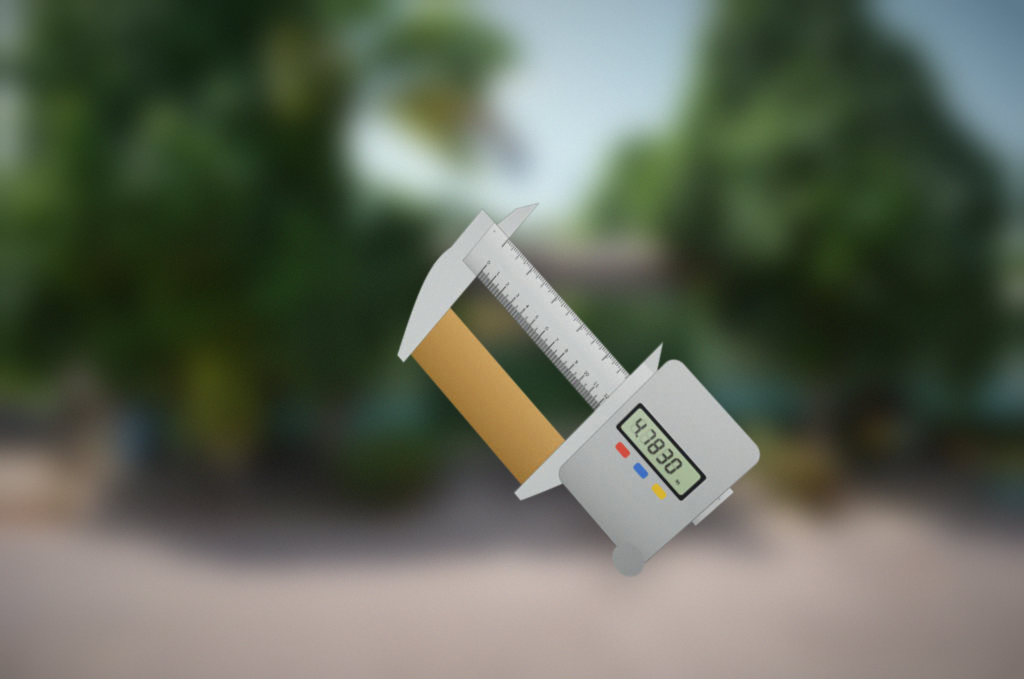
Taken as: 4.7830
